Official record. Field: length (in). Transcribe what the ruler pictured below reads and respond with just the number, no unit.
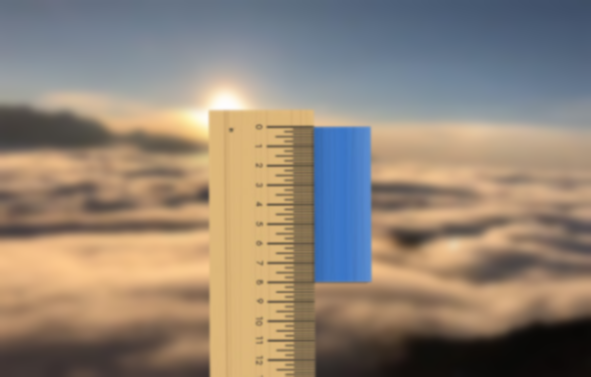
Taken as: 8
